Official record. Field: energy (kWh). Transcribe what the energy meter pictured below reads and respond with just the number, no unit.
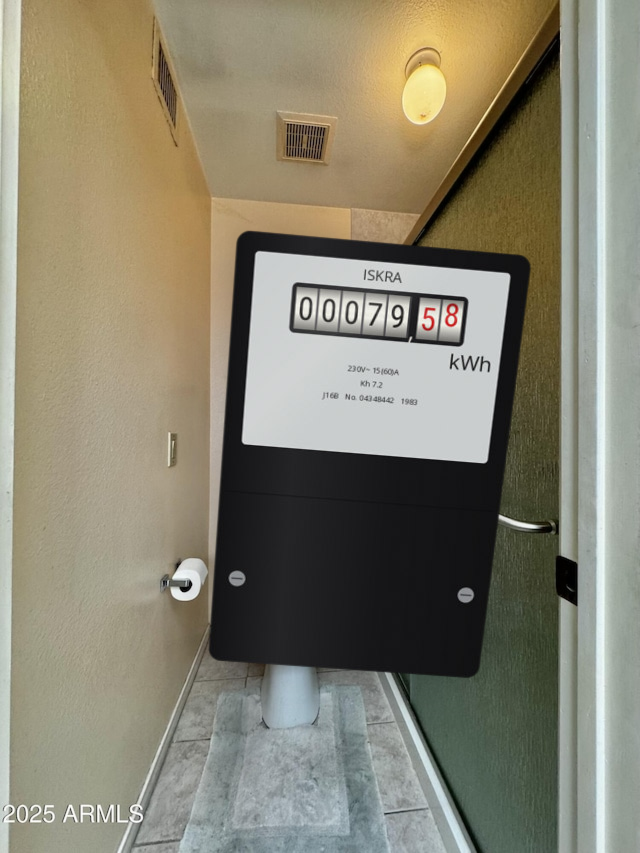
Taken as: 79.58
